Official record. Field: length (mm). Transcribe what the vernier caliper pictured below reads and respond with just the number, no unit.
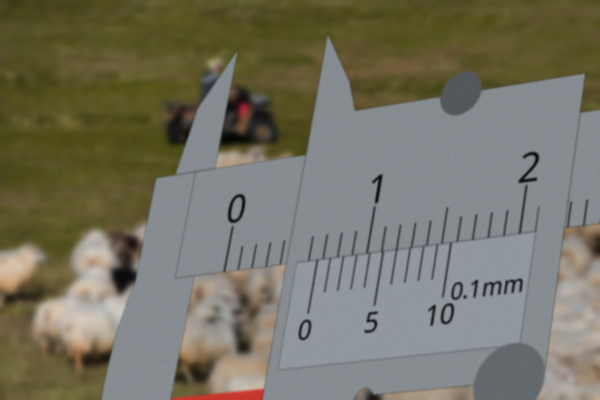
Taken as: 6.6
